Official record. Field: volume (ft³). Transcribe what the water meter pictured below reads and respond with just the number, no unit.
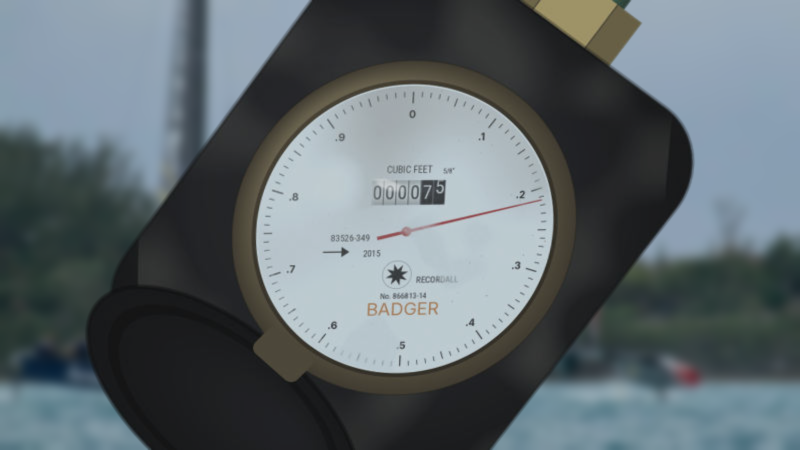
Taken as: 75.21
